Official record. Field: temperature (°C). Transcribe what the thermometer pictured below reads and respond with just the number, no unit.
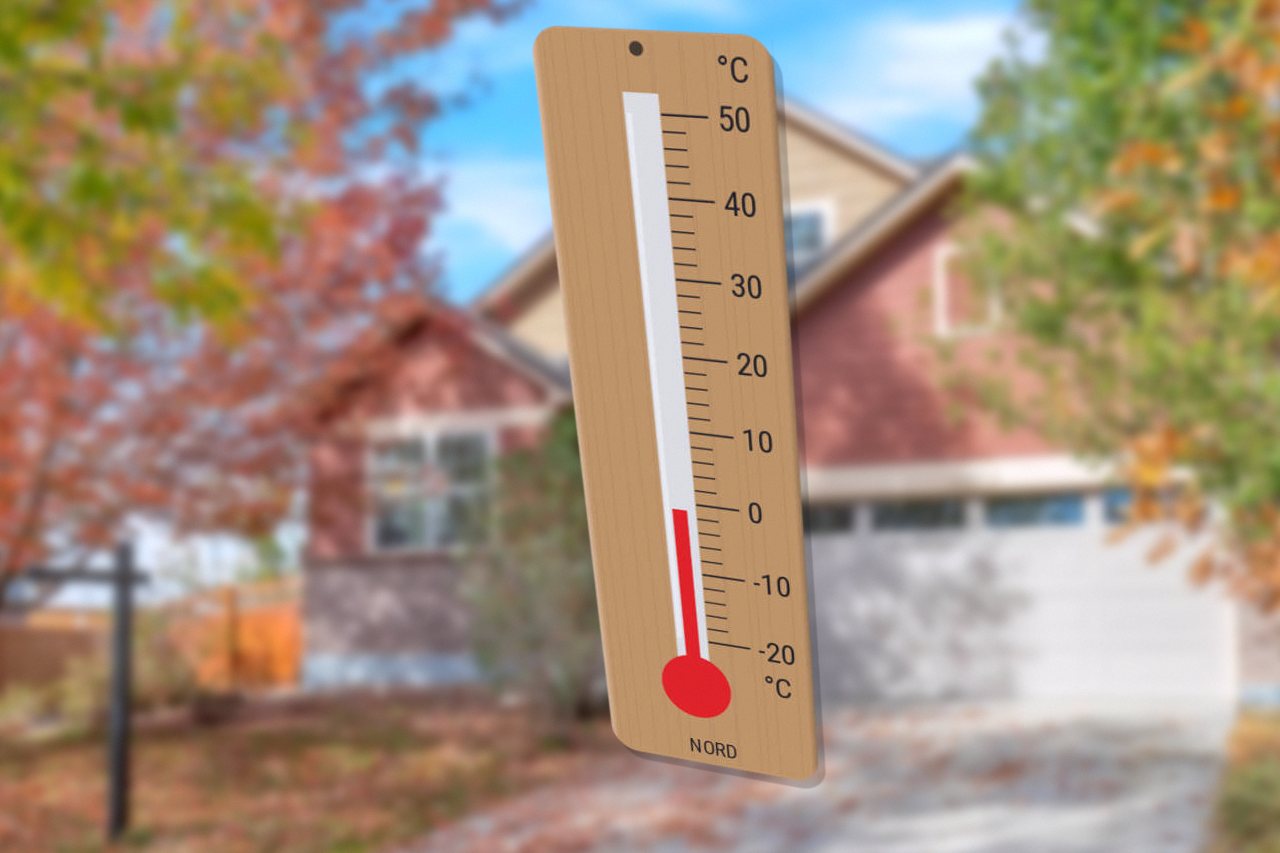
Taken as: -1
